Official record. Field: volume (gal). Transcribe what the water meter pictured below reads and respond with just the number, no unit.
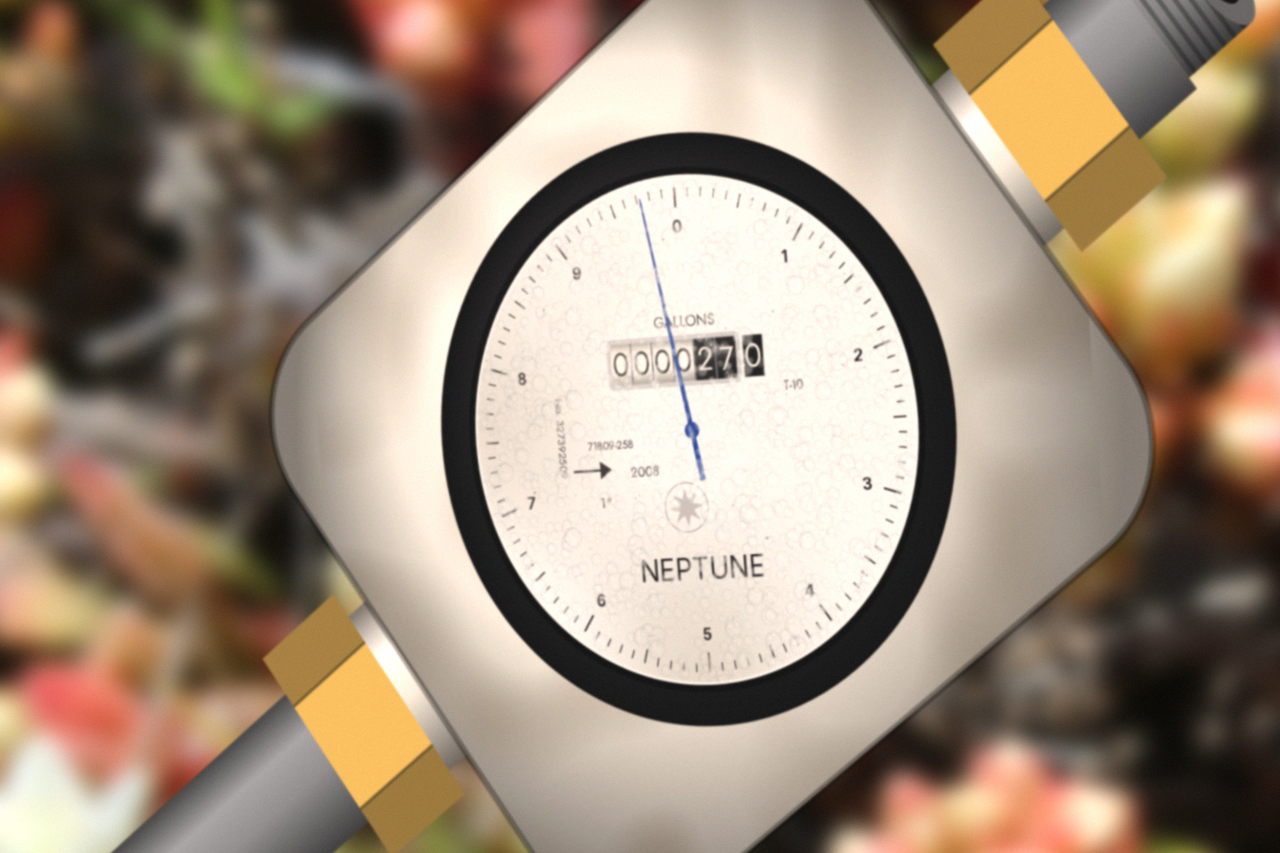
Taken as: 269.7
